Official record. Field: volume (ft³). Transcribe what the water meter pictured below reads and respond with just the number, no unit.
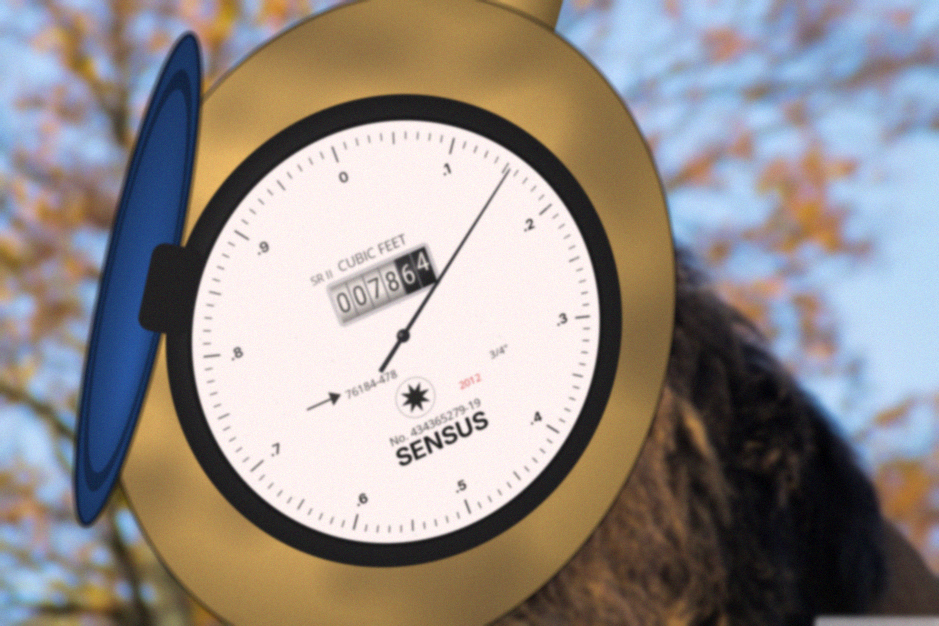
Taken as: 7864.15
